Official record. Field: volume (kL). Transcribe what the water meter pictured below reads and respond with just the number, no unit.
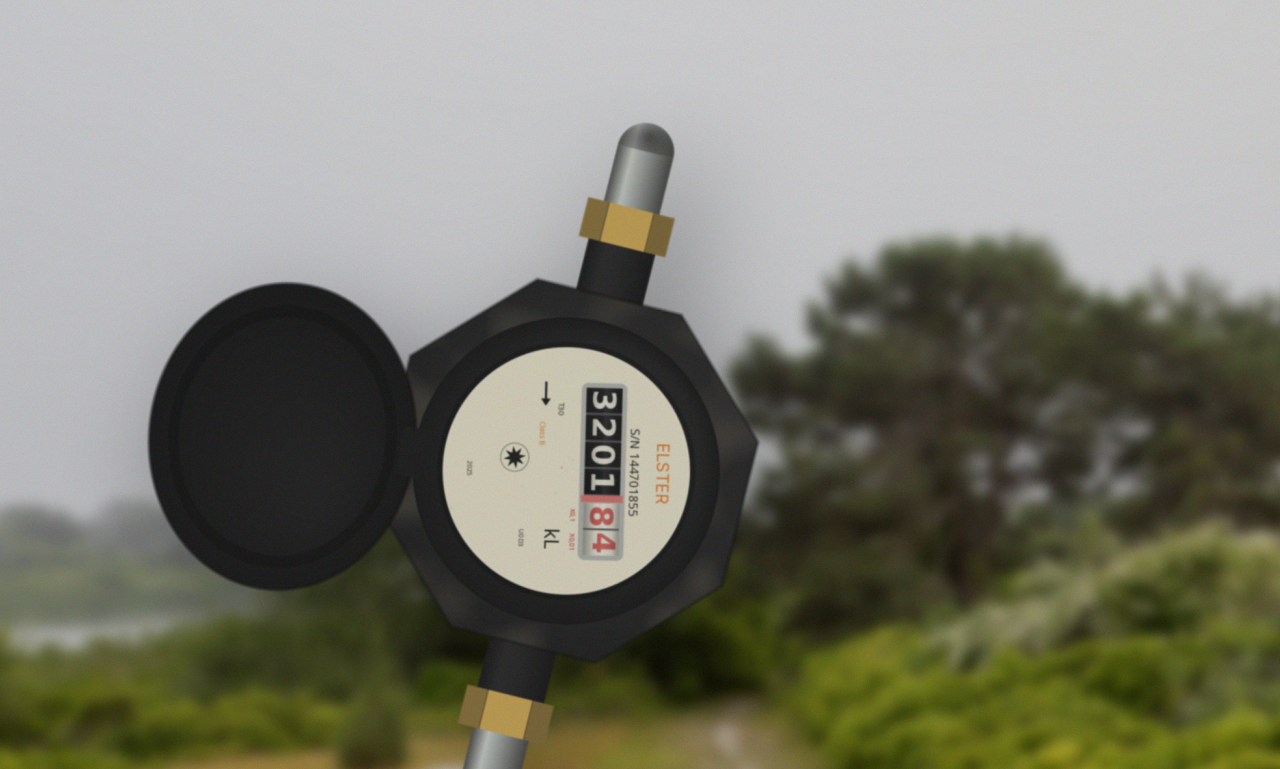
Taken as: 3201.84
